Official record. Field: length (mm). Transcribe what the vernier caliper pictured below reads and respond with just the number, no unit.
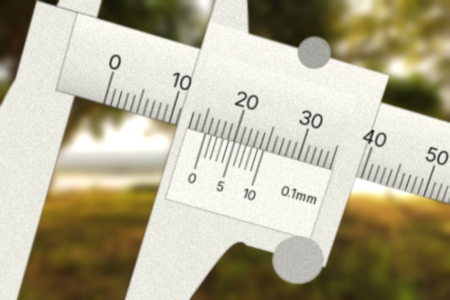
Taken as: 15.6
